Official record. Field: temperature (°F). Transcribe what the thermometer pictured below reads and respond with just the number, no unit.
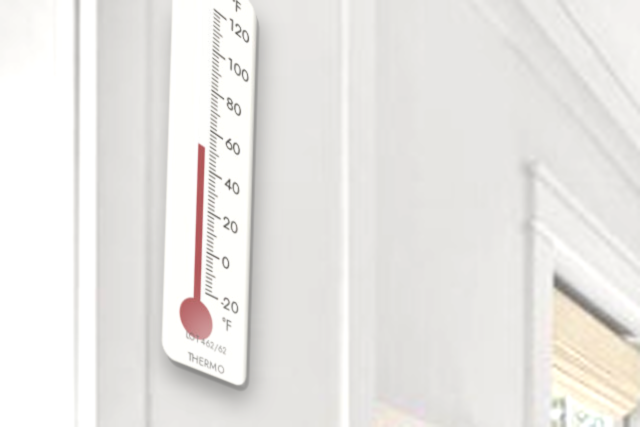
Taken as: 50
